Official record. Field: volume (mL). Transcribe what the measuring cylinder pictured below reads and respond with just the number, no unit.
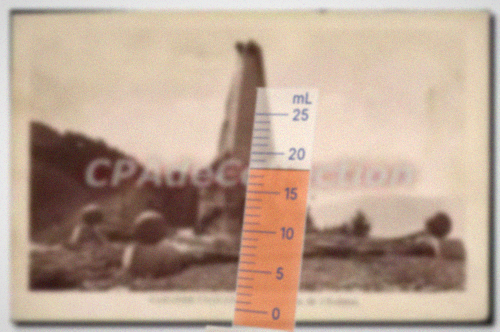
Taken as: 18
